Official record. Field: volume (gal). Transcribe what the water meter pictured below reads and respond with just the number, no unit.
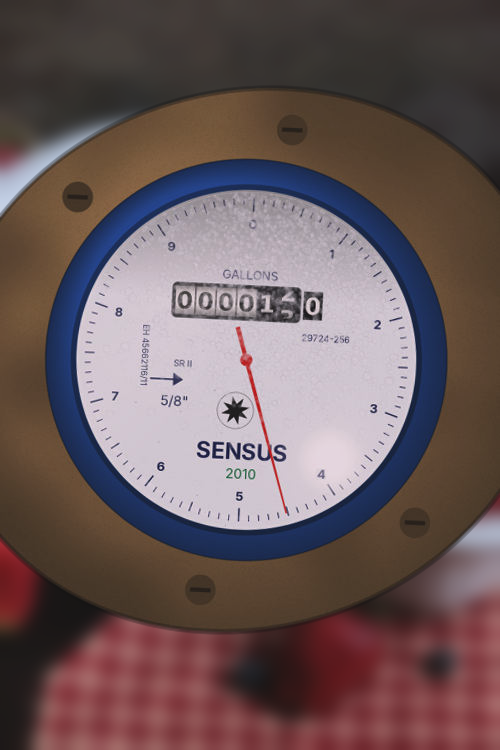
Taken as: 124.5
